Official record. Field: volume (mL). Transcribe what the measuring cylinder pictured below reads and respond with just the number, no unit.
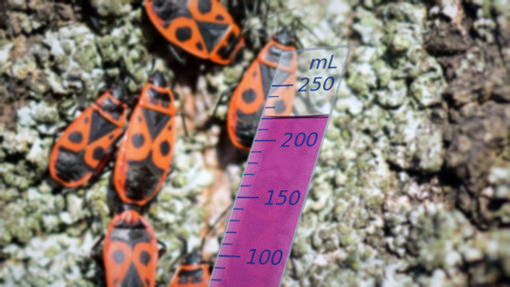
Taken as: 220
